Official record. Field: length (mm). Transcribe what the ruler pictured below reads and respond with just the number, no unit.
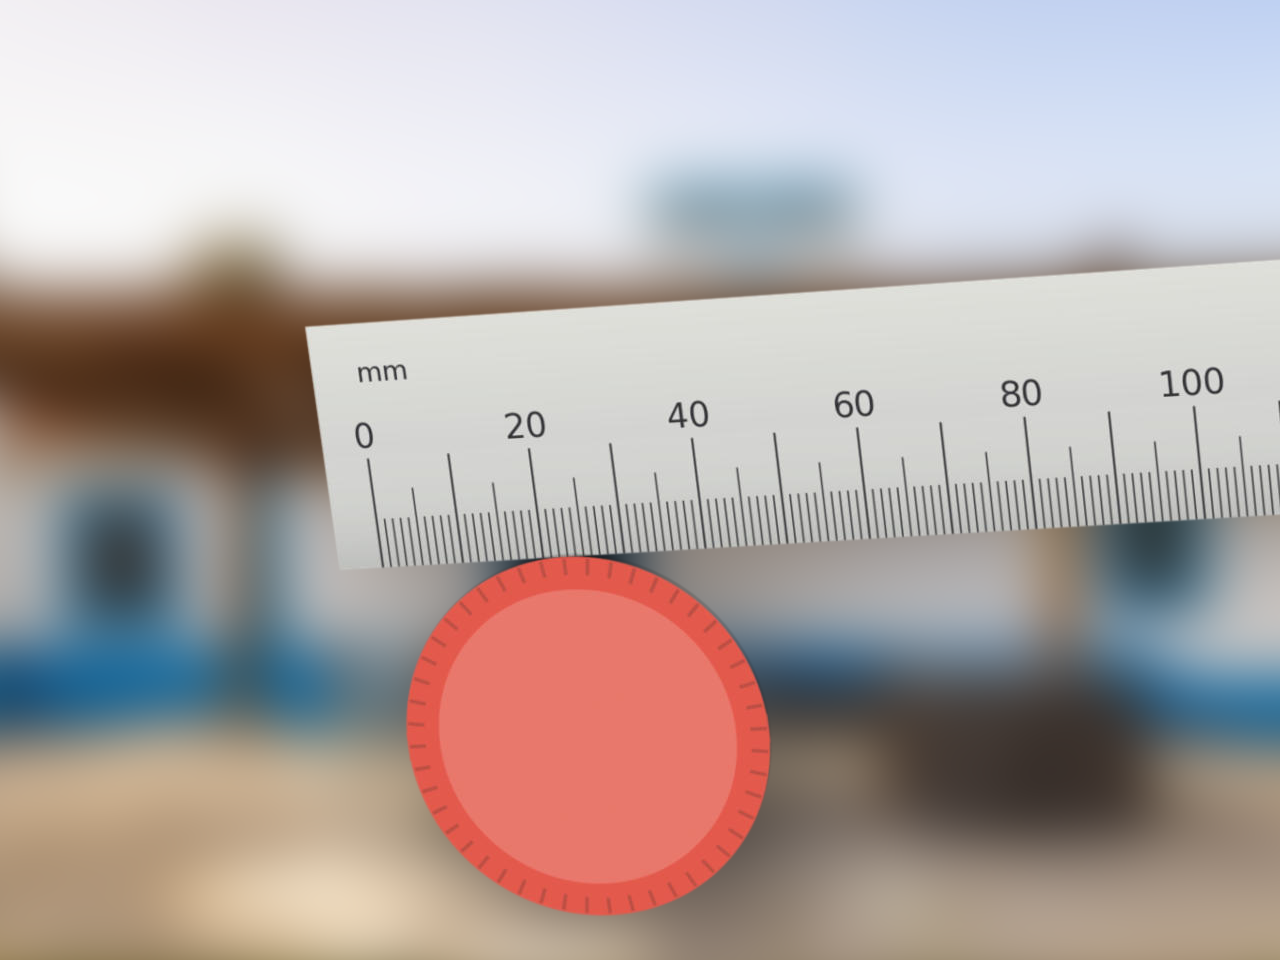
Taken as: 45
